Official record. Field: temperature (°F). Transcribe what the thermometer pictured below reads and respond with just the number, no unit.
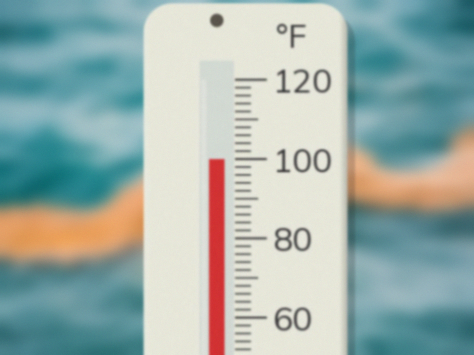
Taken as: 100
